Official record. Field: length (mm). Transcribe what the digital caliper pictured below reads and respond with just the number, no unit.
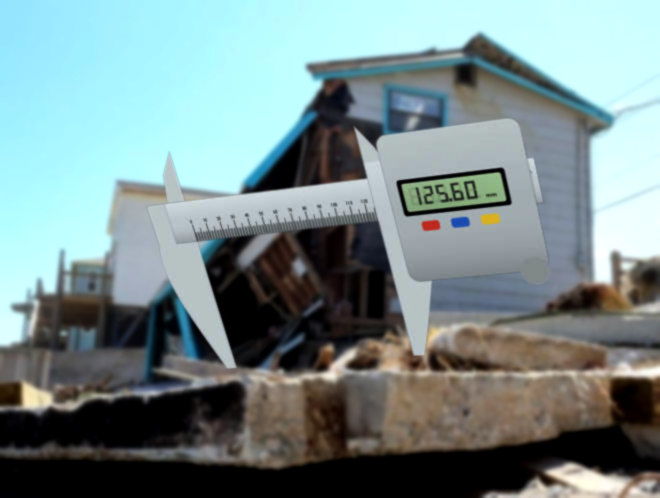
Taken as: 125.60
